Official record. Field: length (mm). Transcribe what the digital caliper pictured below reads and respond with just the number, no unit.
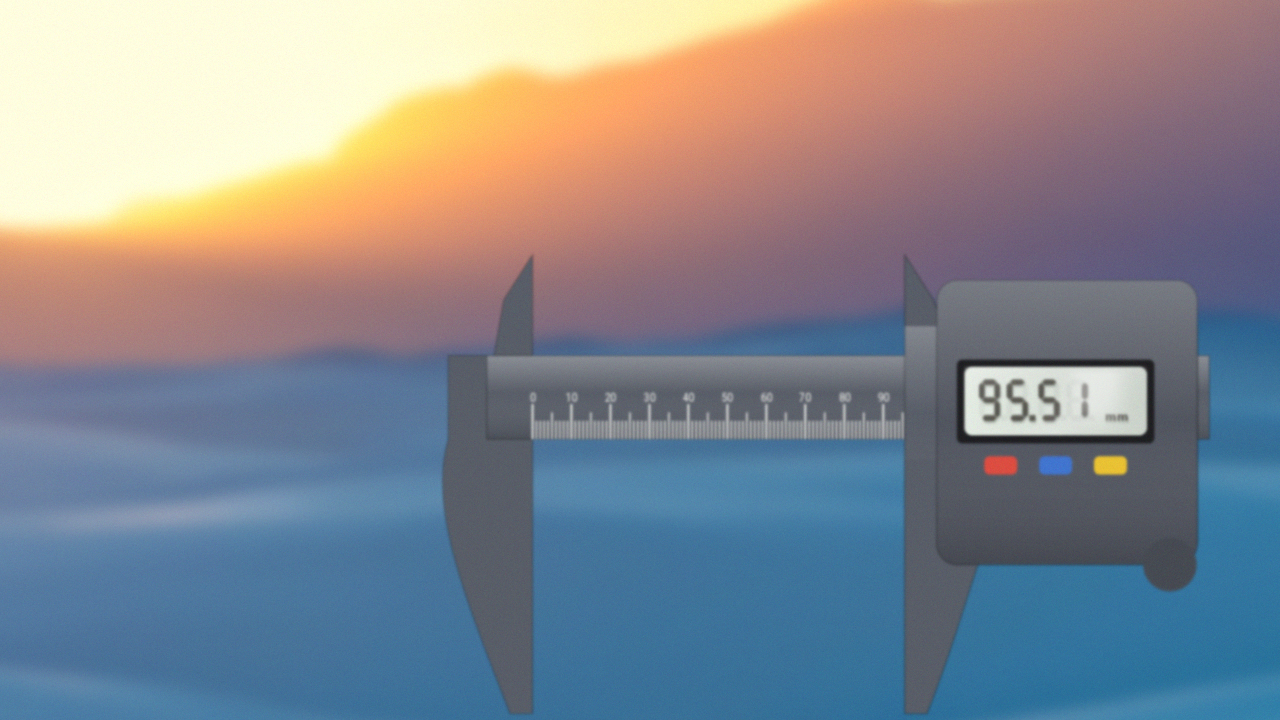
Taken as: 95.51
